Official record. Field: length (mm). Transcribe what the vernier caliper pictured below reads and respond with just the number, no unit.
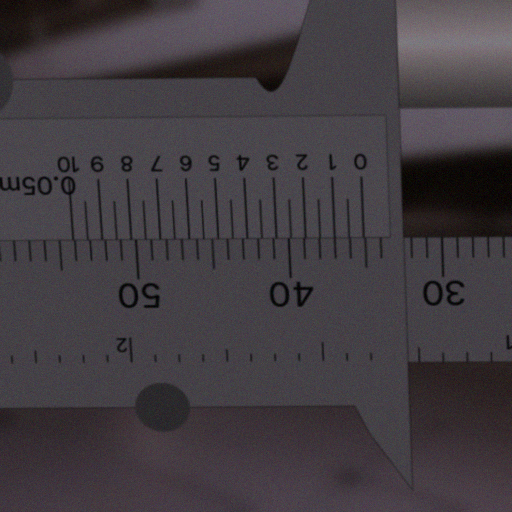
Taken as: 35.1
